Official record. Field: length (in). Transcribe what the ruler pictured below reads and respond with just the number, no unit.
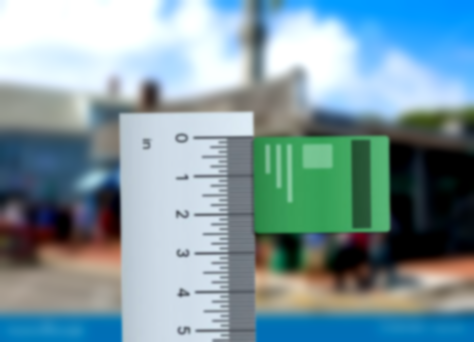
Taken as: 2.5
